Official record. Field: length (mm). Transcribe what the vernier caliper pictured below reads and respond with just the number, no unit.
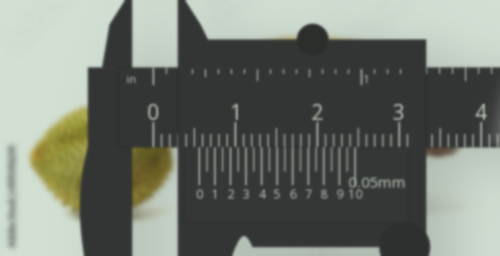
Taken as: 5.6
